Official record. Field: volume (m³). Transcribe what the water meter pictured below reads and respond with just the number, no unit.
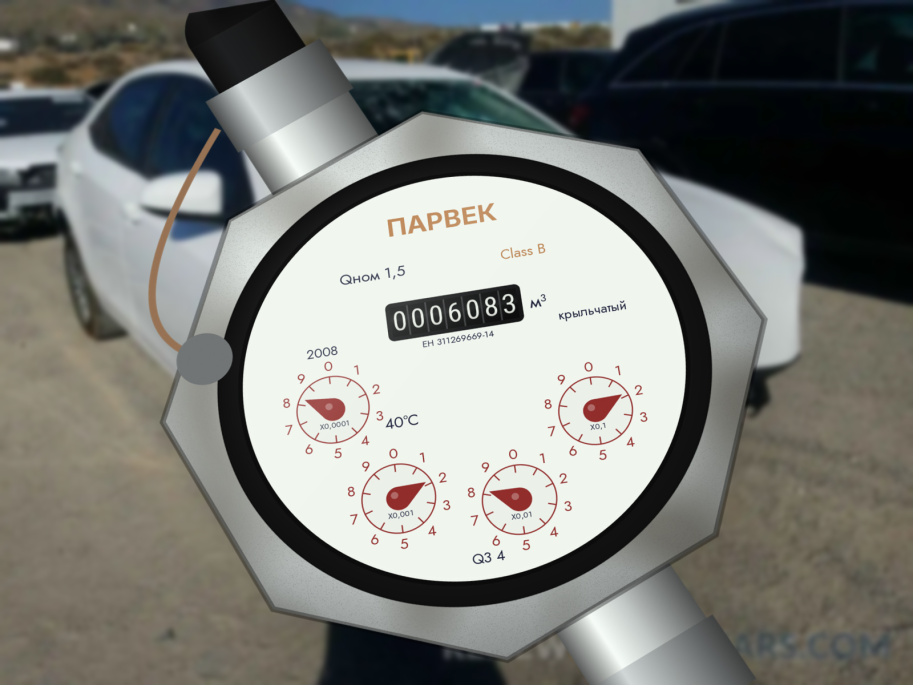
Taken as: 6083.1818
